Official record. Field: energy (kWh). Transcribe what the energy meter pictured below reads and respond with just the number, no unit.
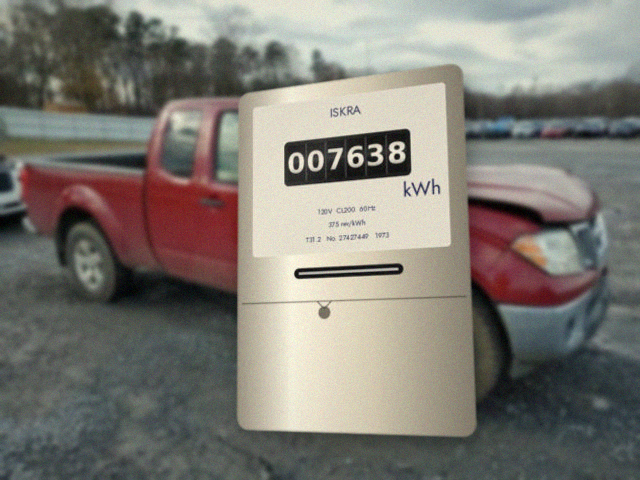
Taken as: 7638
